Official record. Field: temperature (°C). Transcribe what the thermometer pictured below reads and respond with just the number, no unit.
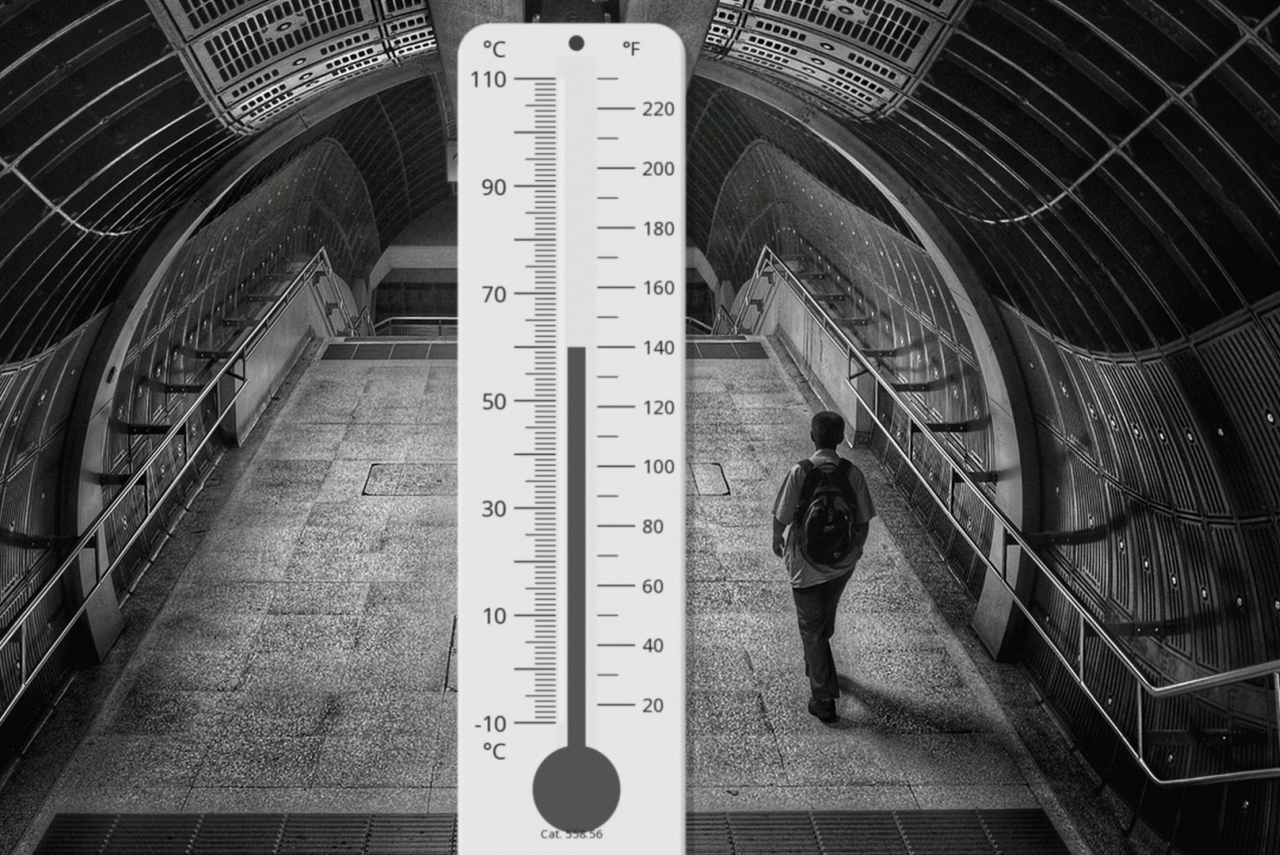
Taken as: 60
